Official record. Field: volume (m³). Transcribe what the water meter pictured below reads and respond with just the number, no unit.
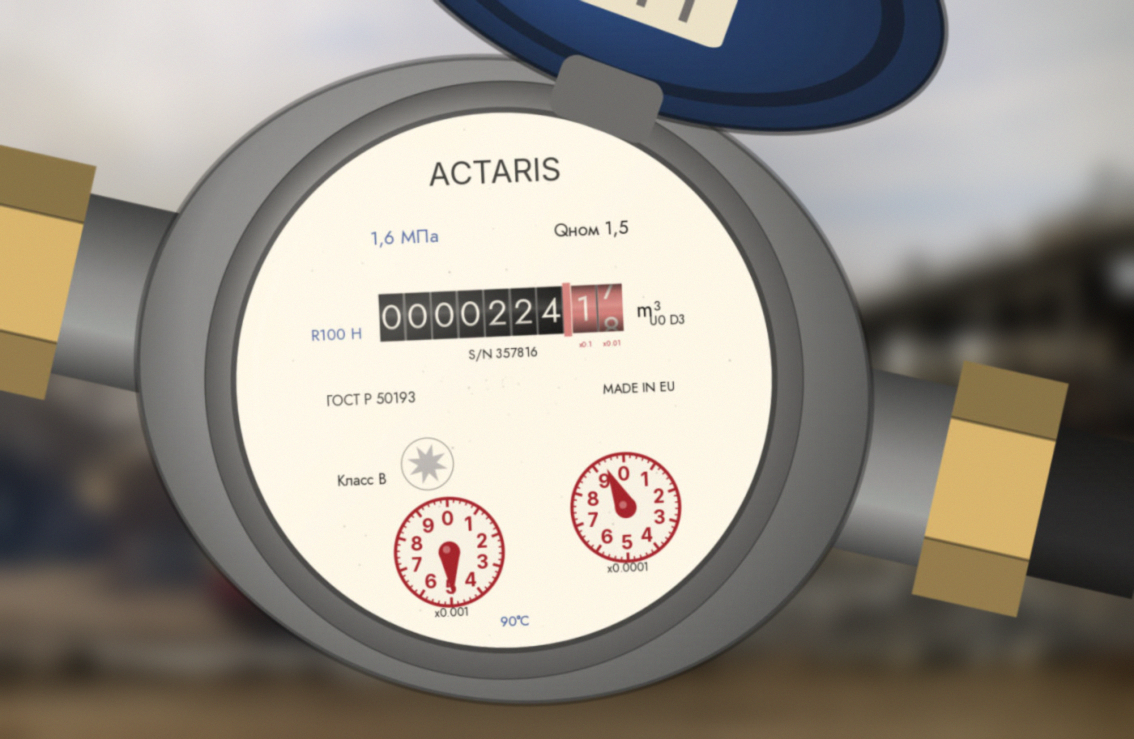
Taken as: 224.1749
